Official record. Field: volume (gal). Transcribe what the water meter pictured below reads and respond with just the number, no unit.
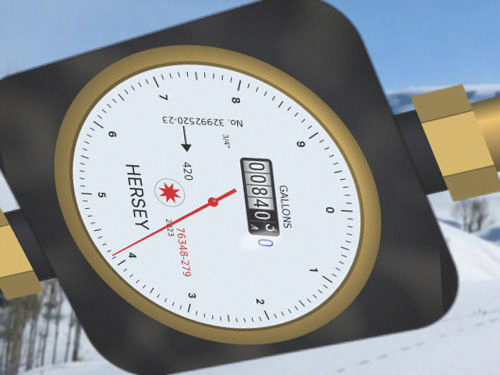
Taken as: 84034.1
